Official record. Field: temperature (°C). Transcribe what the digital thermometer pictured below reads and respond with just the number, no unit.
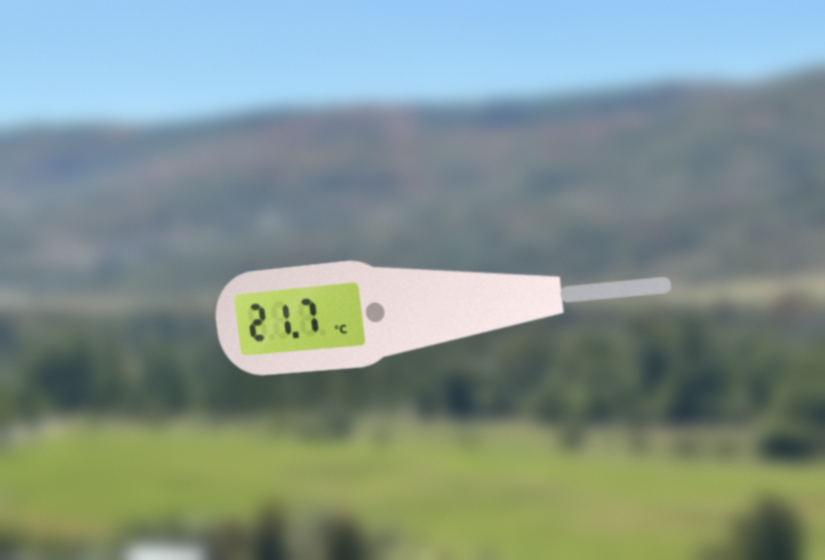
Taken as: 21.7
